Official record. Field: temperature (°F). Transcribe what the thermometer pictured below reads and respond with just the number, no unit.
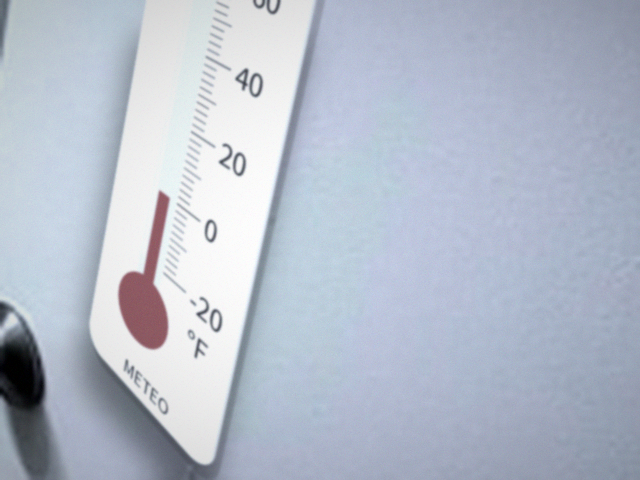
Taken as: 0
